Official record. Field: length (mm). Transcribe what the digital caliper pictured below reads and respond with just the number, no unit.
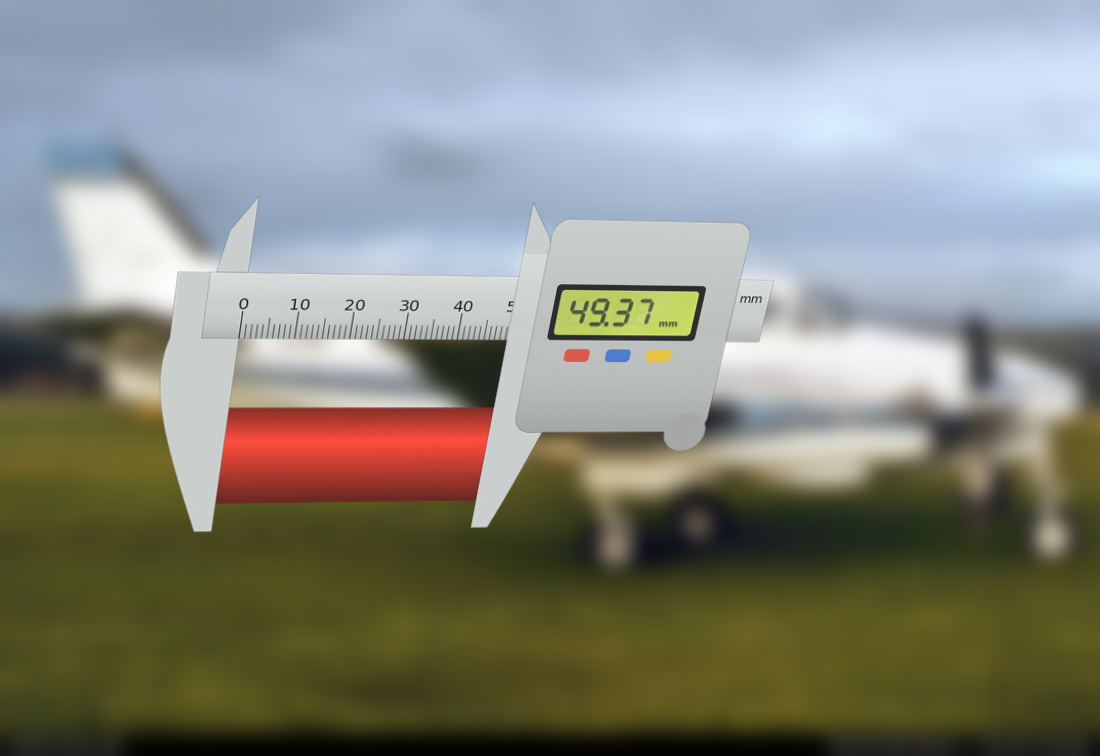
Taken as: 49.37
